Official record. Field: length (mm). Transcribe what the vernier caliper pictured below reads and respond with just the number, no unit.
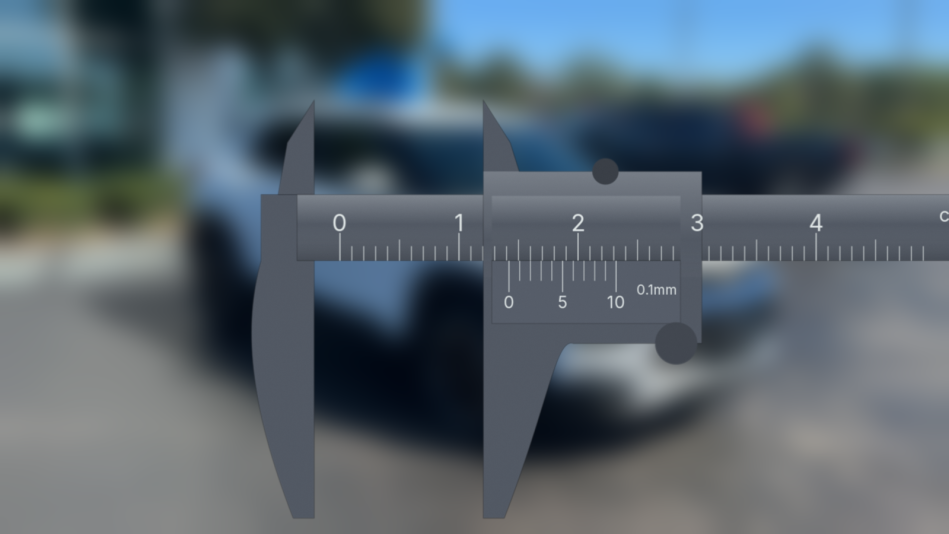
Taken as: 14.2
